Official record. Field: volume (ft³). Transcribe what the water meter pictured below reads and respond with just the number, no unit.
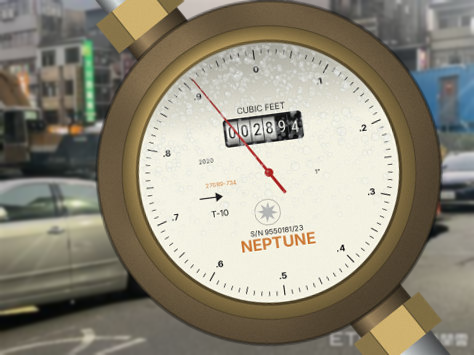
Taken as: 2893.91
